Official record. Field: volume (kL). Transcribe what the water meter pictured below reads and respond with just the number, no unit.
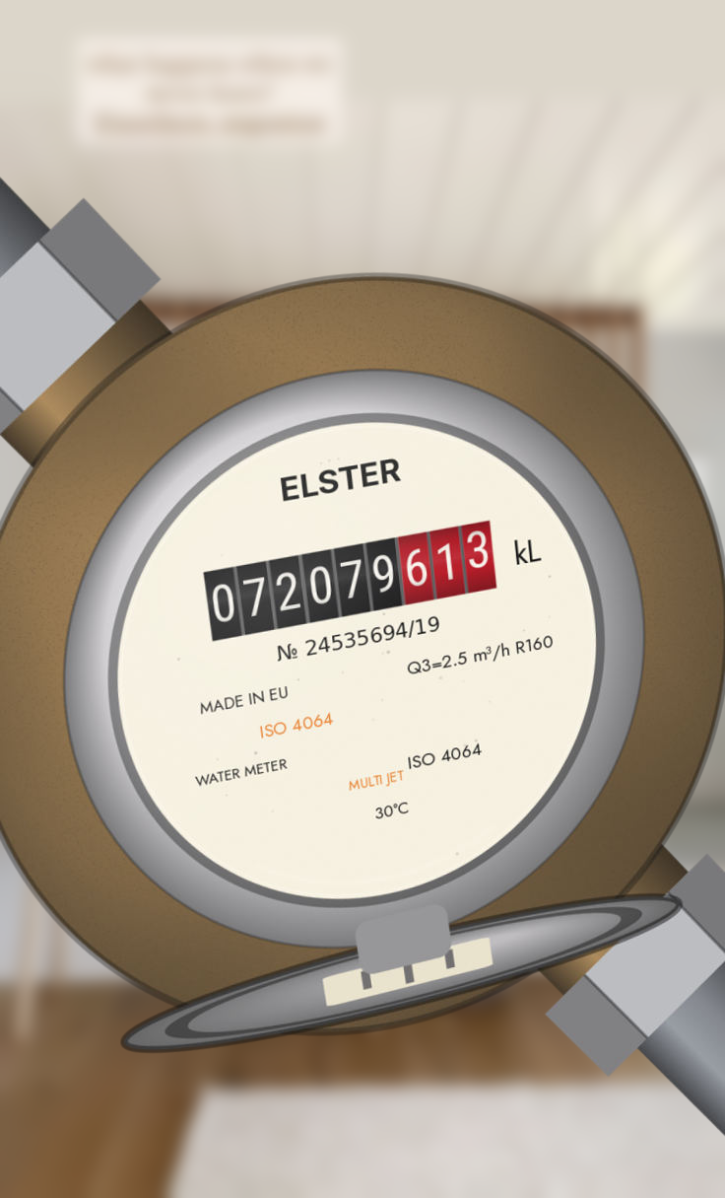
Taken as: 72079.613
